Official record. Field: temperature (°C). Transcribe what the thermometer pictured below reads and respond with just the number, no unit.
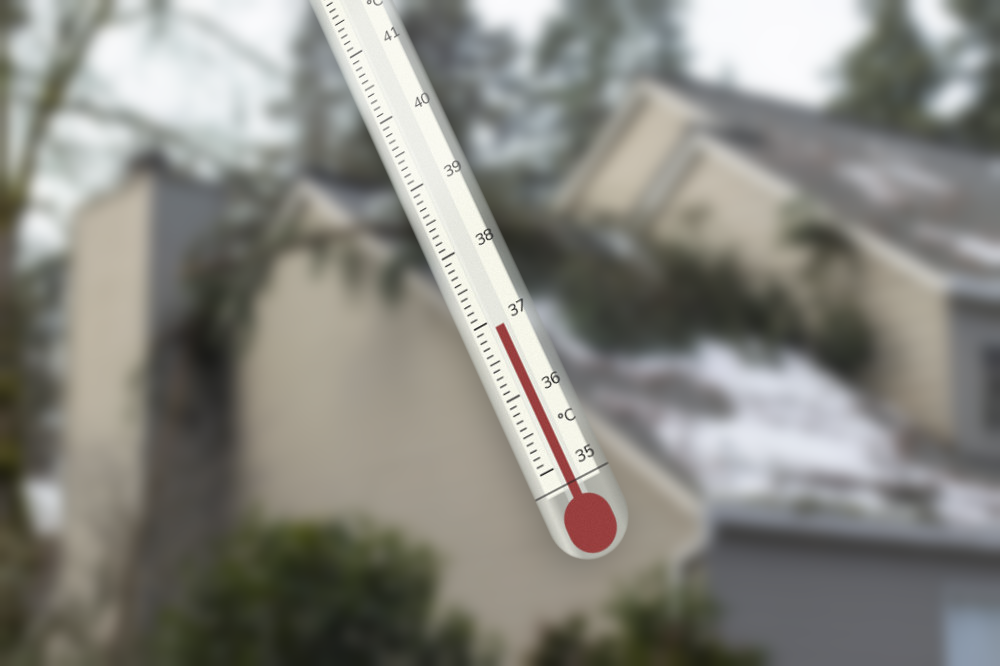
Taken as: 36.9
